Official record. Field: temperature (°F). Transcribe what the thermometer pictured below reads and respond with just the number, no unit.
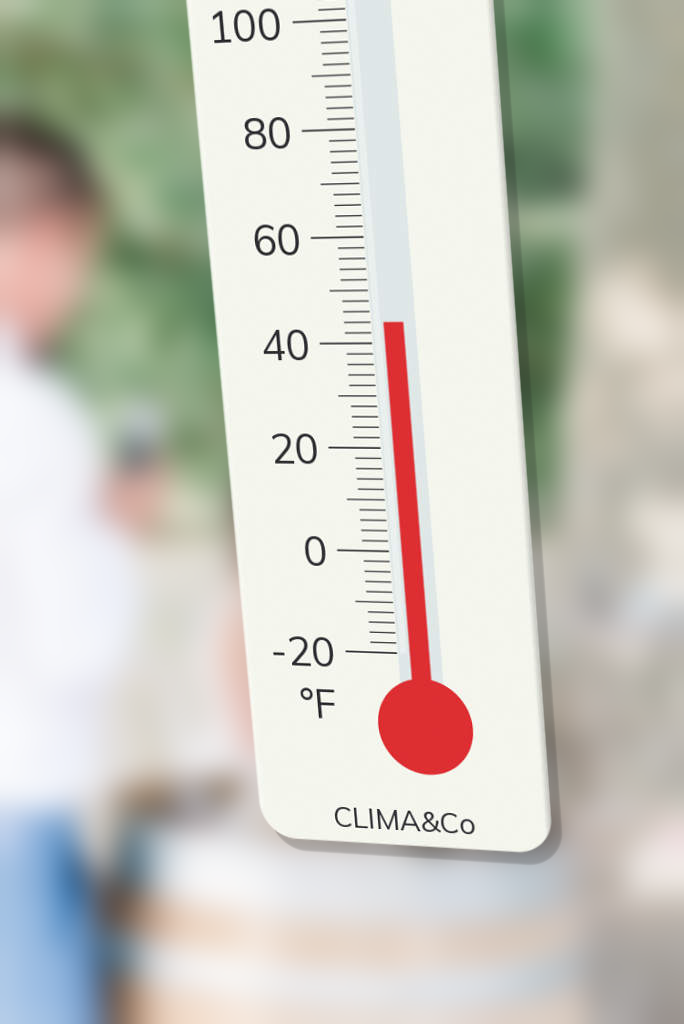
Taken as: 44
